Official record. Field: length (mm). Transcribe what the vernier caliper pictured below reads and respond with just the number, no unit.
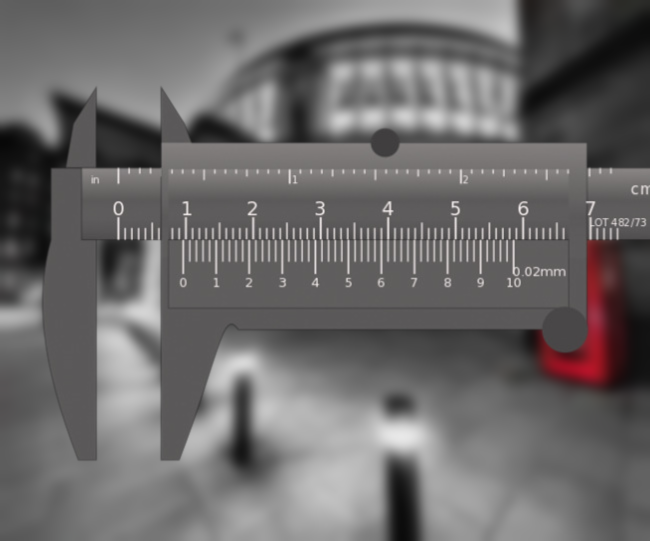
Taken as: 9.6
